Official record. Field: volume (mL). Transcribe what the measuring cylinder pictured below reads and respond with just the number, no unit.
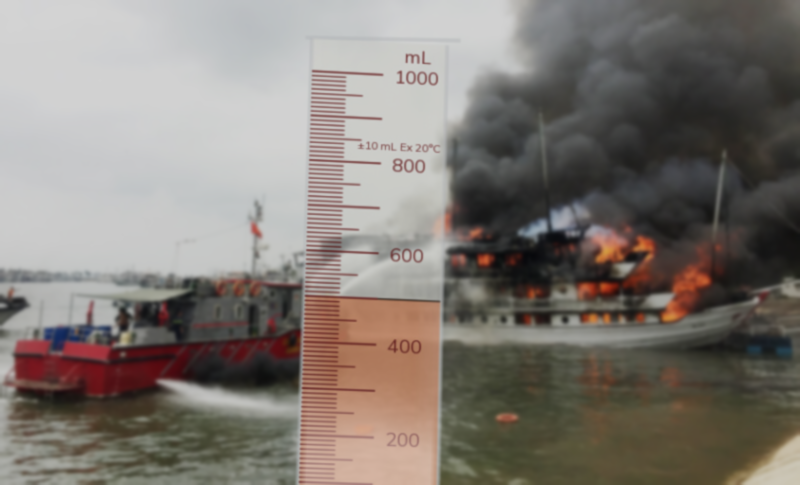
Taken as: 500
